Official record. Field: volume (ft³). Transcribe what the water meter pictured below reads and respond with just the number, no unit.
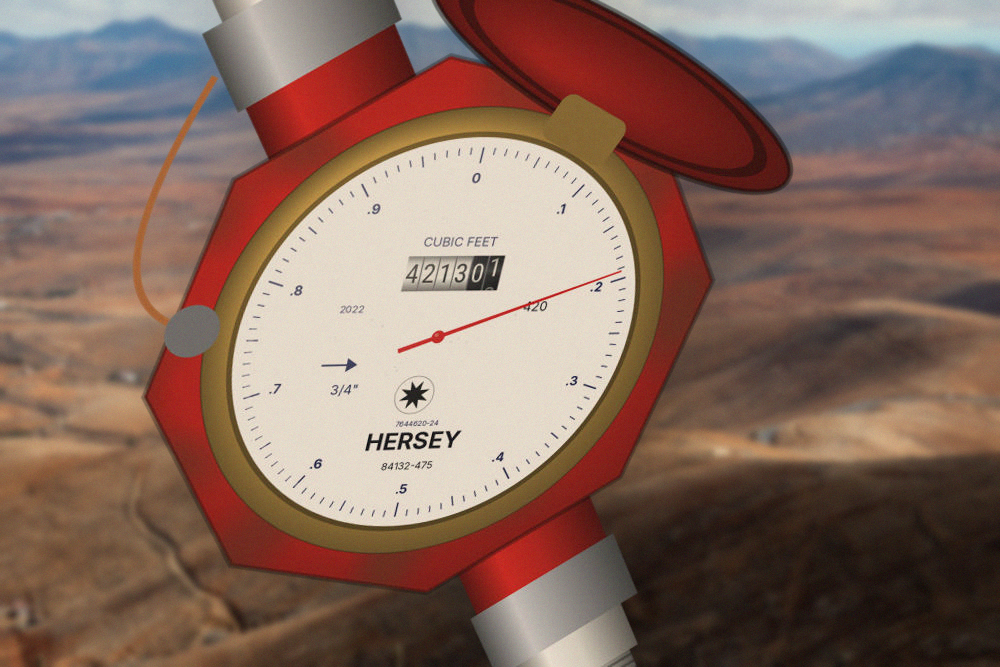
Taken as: 421301.19
